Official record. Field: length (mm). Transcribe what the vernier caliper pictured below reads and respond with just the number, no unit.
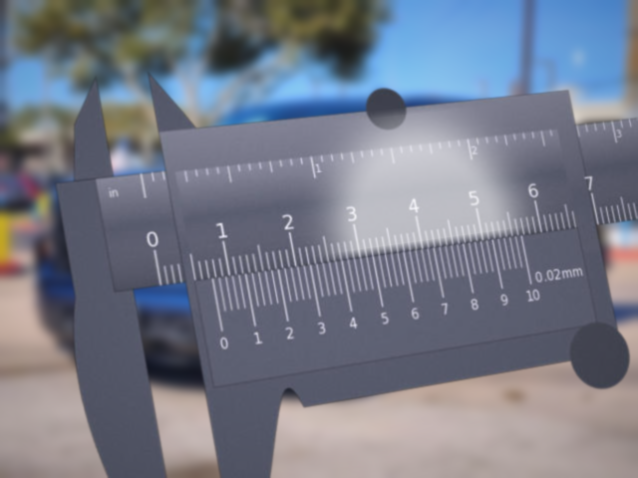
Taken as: 7.5
